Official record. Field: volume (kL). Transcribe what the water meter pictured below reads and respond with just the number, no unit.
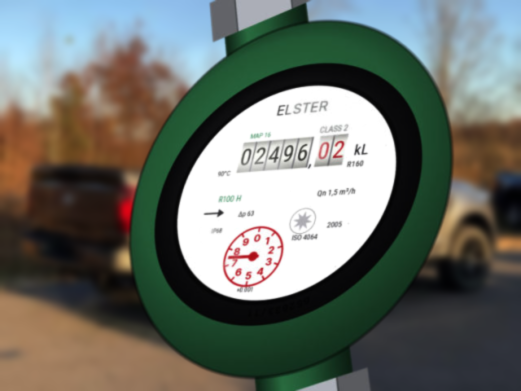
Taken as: 2496.027
